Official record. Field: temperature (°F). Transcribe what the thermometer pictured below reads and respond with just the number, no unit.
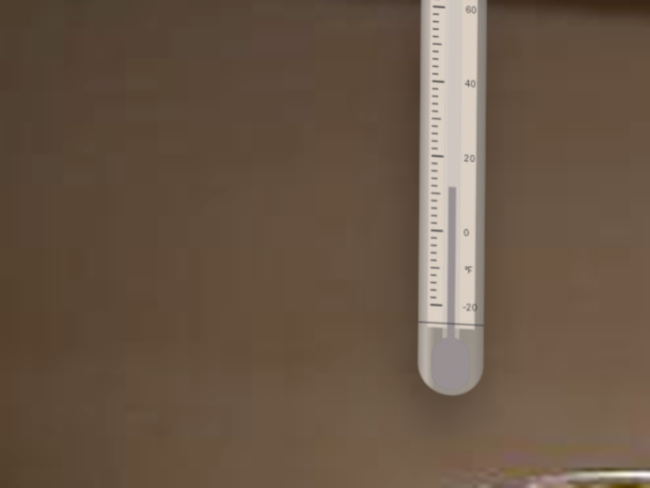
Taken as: 12
